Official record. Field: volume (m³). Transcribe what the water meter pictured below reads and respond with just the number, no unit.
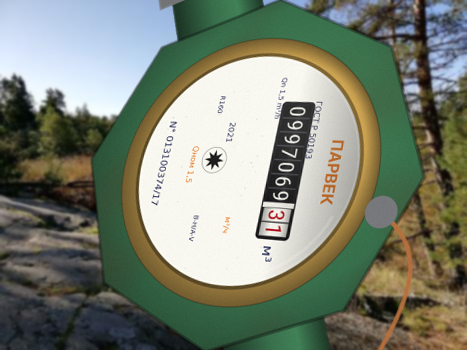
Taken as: 997069.31
